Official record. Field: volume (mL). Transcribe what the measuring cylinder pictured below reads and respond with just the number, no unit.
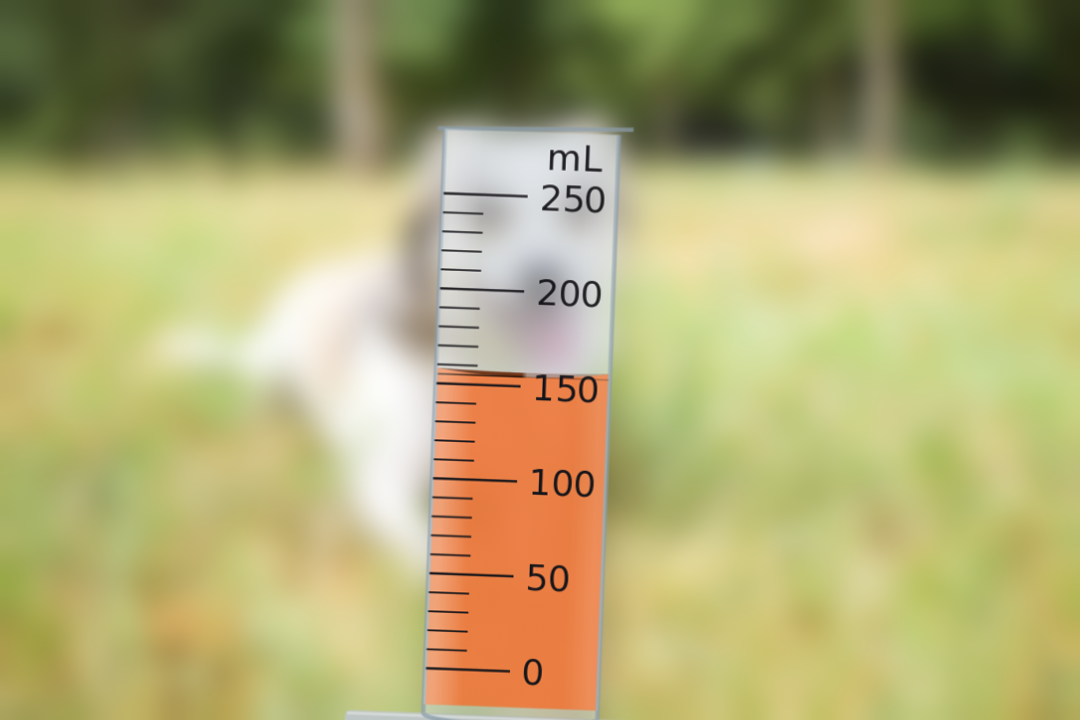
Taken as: 155
